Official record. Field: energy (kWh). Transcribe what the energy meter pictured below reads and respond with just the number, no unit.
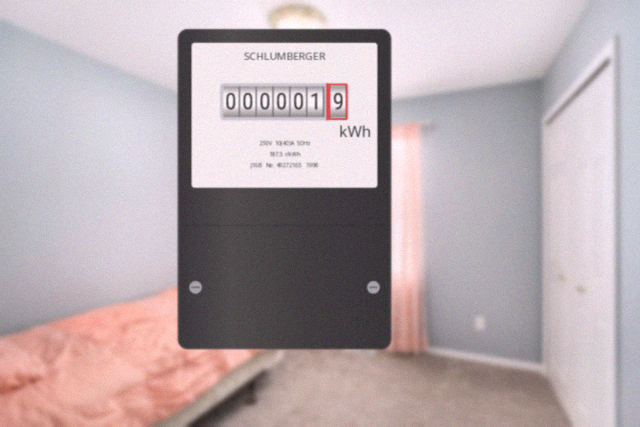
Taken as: 1.9
